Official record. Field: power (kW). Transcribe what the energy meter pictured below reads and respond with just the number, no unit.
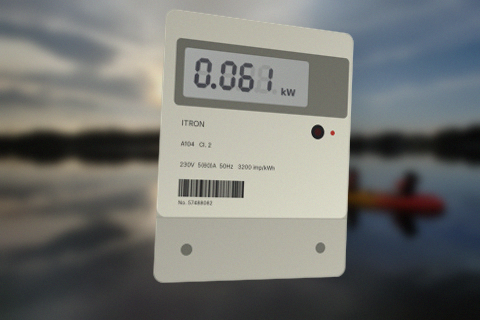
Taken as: 0.061
